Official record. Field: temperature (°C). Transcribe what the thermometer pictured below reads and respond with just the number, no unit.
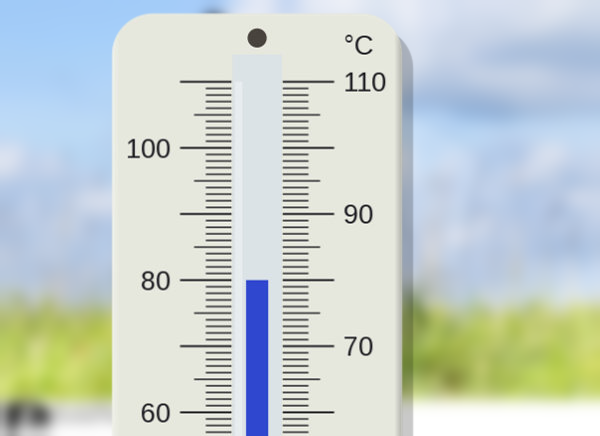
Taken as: 80
